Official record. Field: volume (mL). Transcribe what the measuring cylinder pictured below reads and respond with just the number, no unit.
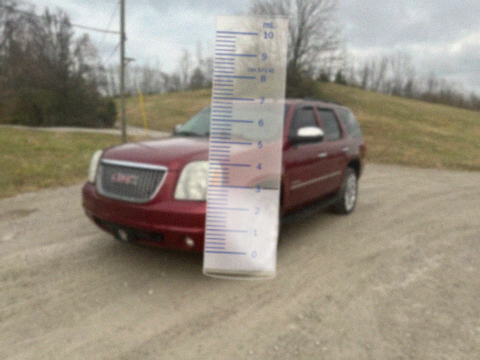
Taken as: 3
